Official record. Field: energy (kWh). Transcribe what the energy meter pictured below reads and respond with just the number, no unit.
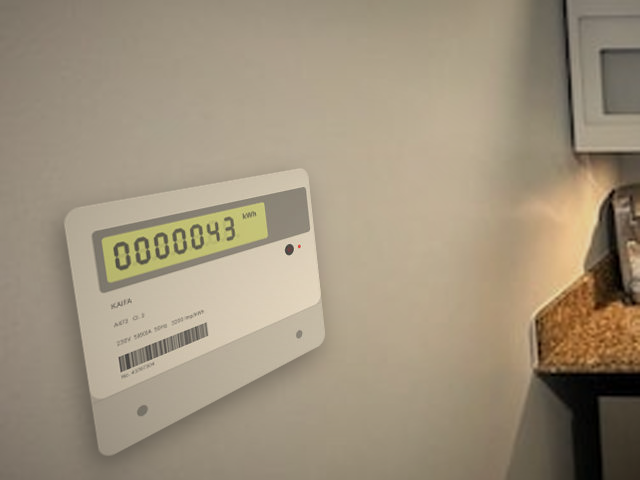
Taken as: 43
